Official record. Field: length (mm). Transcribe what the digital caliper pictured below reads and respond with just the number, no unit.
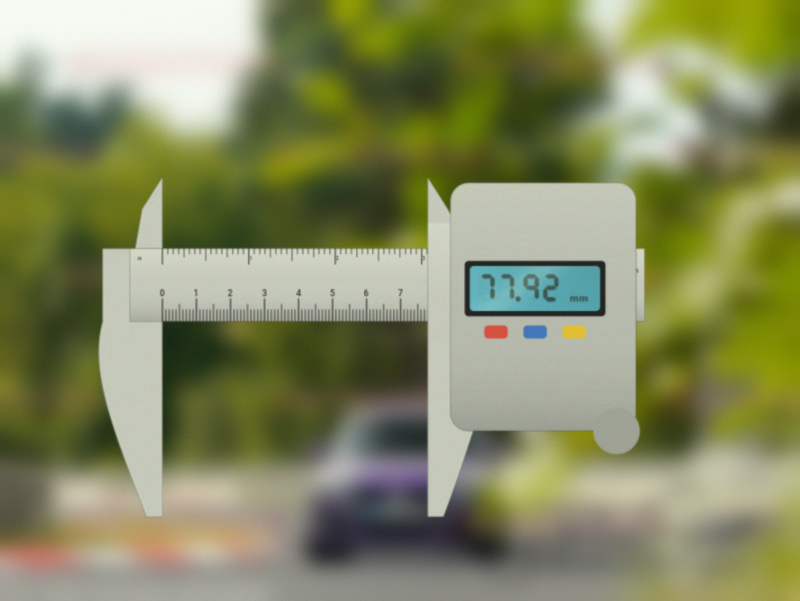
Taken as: 77.92
